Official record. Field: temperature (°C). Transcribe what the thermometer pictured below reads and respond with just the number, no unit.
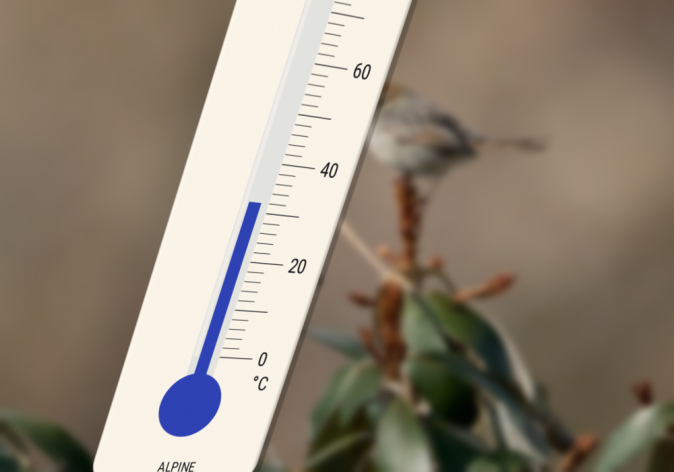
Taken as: 32
